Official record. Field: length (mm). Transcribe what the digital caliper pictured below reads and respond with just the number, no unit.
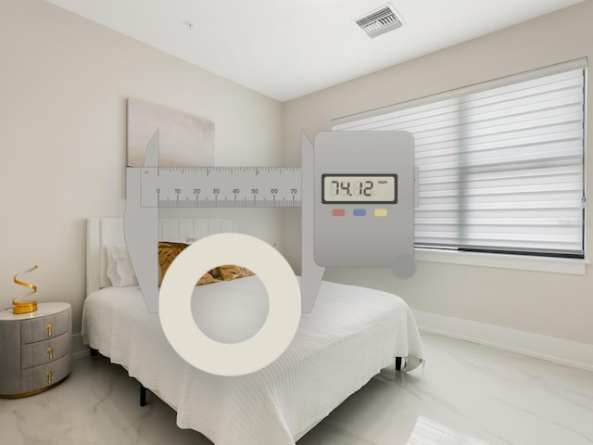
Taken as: 74.12
